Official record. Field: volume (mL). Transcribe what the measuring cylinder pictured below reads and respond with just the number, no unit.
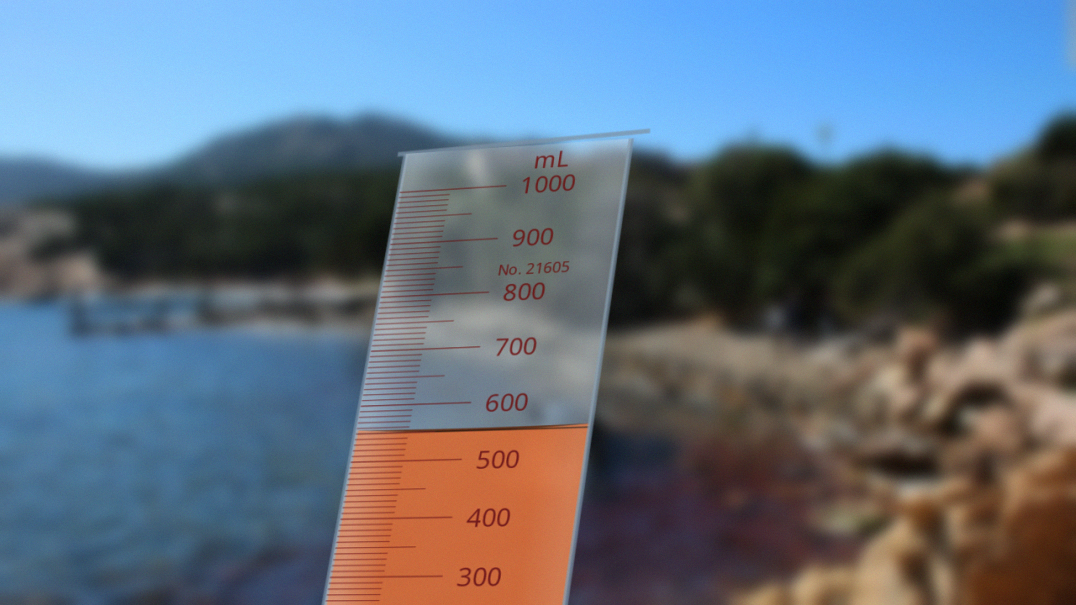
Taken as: 550
